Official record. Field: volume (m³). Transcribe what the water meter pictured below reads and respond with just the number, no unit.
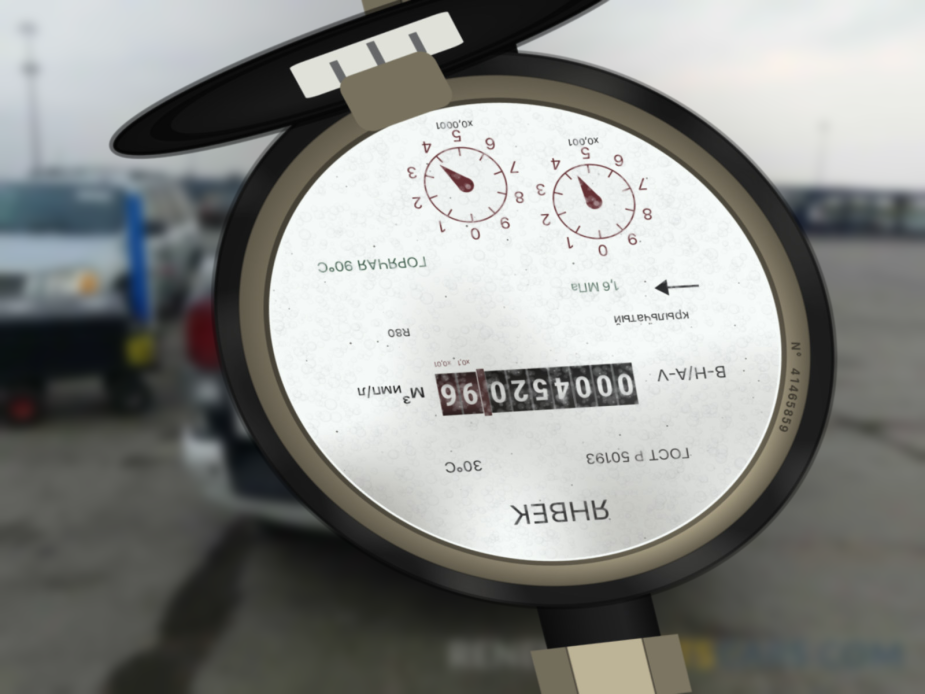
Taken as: 4520.9643
